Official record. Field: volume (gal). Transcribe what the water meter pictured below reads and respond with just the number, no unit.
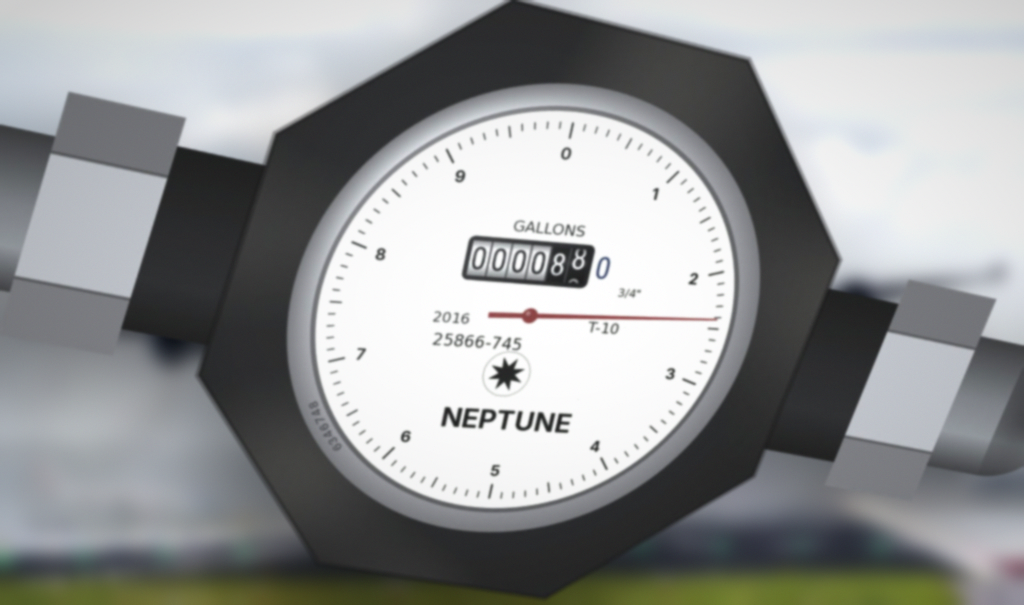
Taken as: 882.4
